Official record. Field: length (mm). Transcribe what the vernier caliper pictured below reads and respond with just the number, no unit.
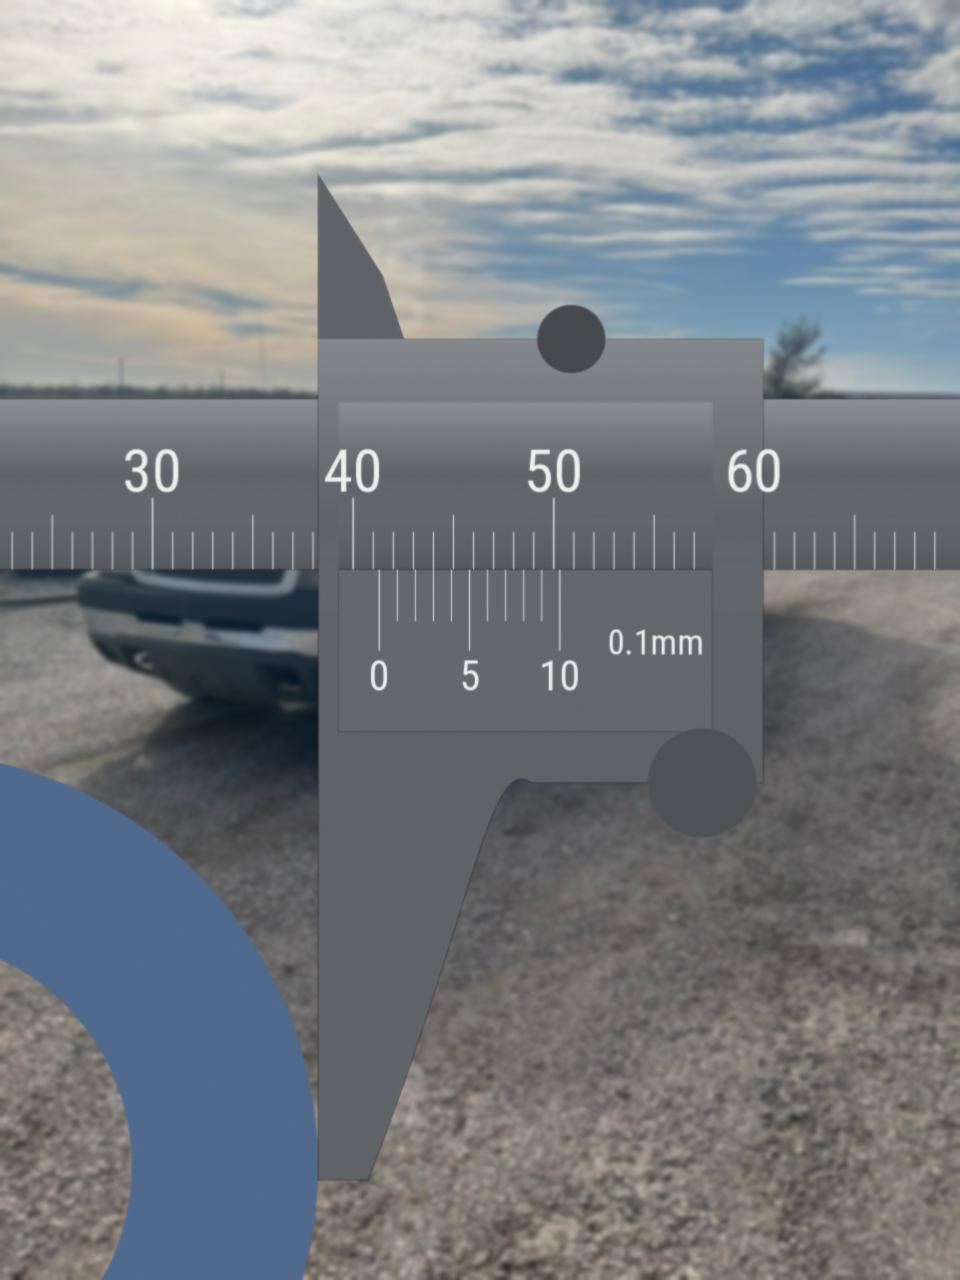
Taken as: 41.3
